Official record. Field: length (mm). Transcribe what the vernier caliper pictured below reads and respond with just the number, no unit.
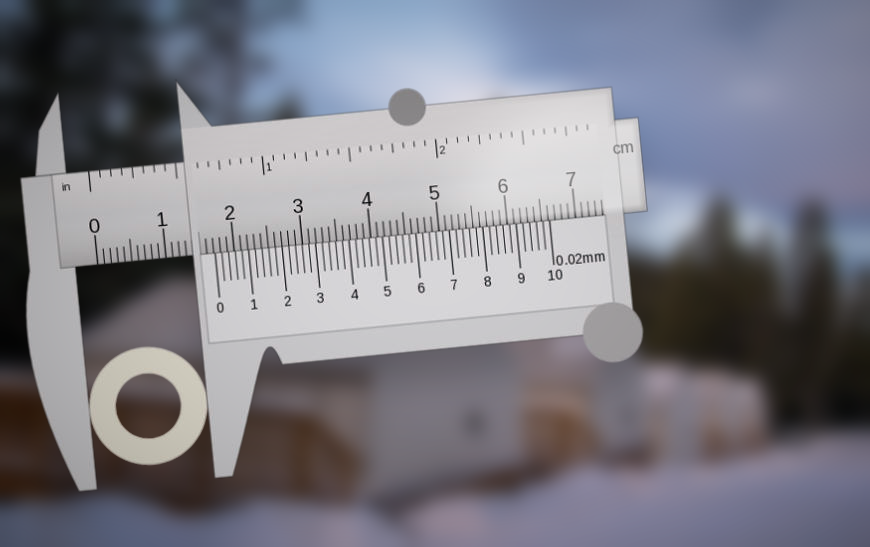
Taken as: 17.2
